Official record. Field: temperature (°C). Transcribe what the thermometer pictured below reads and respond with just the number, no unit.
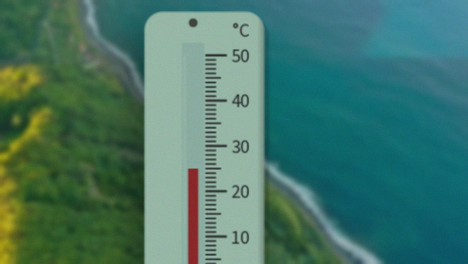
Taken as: 25
